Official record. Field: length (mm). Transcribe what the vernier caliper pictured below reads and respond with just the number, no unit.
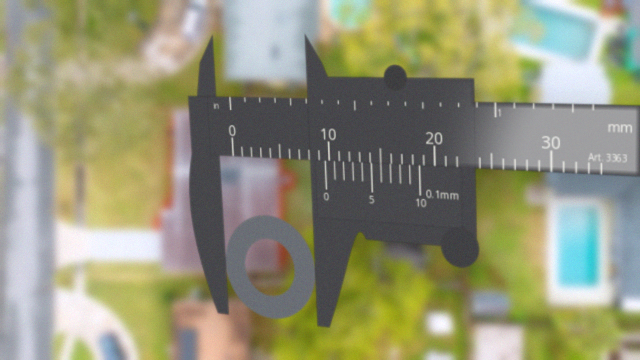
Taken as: 9.6
